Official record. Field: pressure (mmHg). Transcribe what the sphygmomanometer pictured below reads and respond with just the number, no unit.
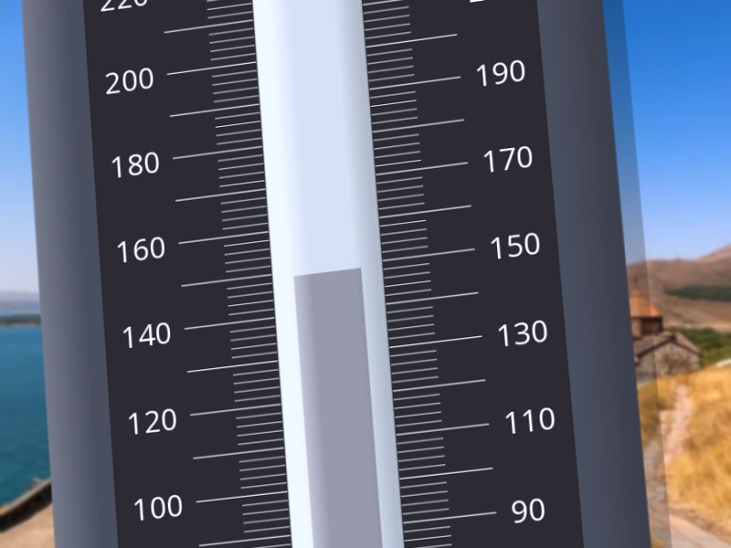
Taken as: 149
